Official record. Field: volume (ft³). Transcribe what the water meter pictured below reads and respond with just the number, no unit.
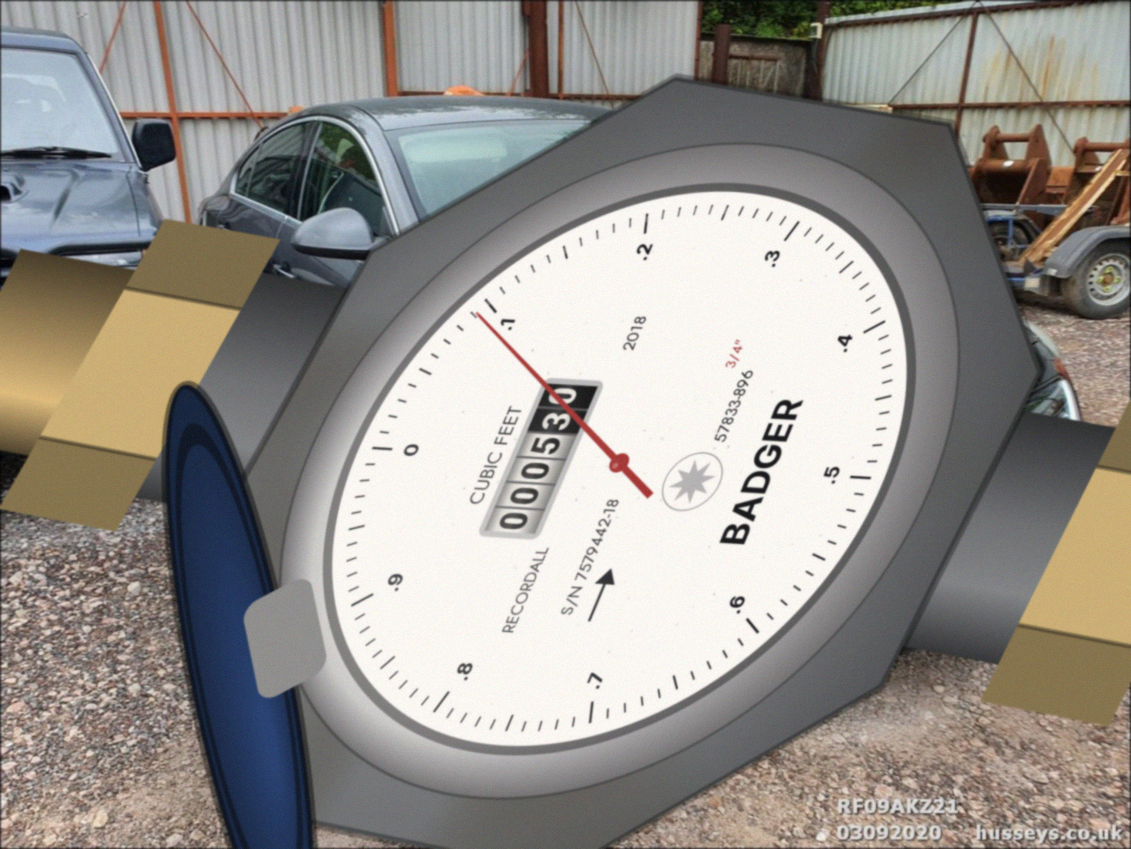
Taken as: 530.09
